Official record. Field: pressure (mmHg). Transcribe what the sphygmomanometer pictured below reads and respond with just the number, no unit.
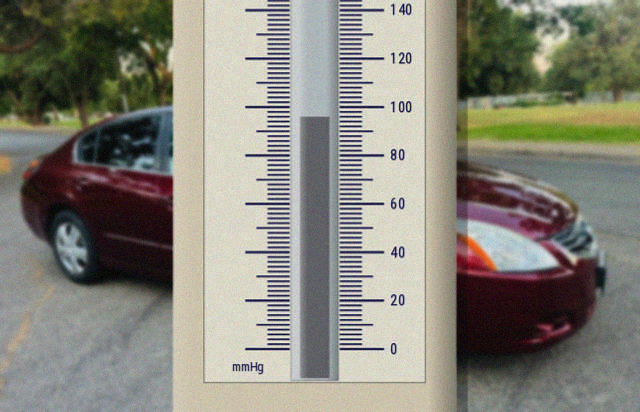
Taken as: 96
